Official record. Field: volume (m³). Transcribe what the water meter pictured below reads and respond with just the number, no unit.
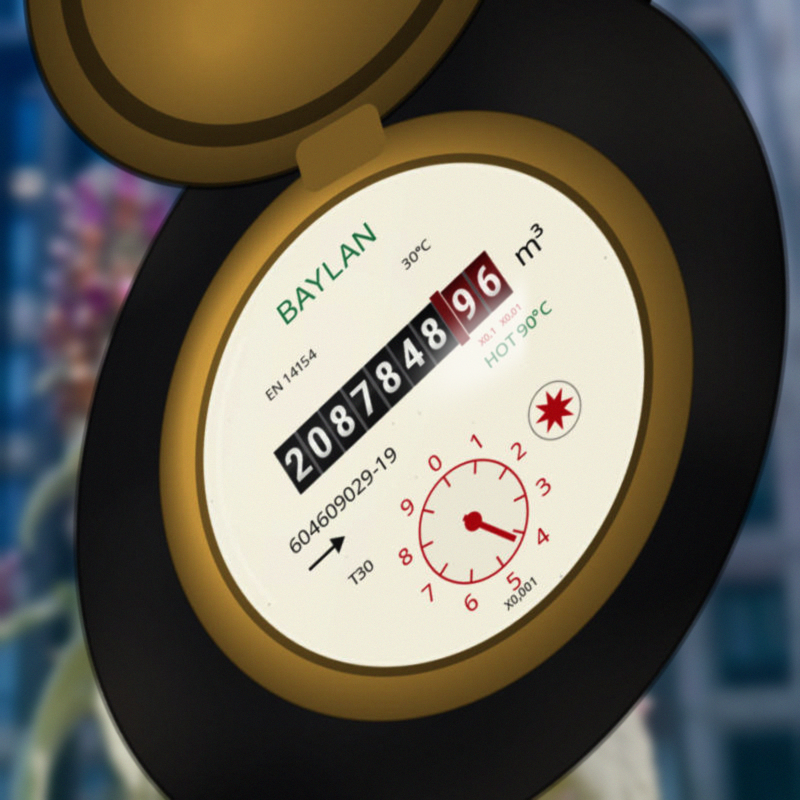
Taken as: 2087848.964
